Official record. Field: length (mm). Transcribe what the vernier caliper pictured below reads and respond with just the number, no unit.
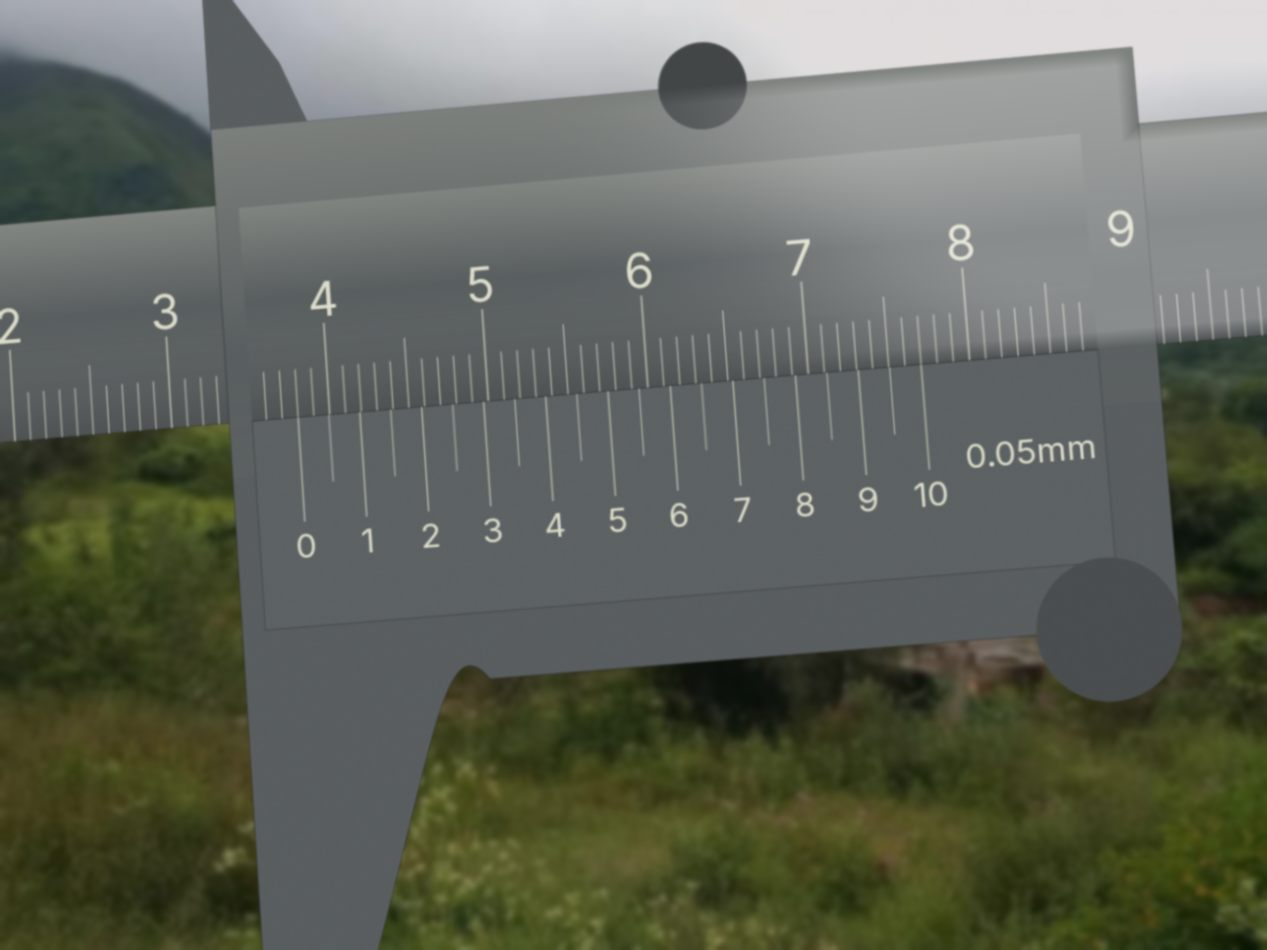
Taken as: 38.0
